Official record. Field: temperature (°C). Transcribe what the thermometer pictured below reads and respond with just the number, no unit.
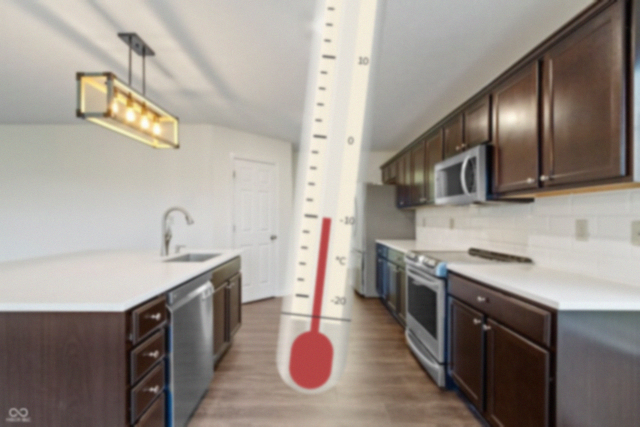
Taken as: -10
